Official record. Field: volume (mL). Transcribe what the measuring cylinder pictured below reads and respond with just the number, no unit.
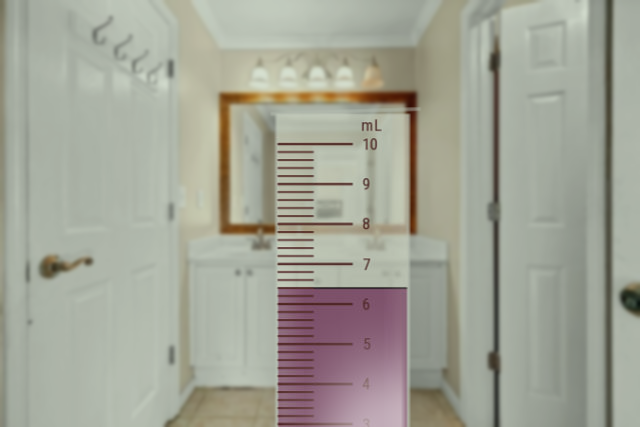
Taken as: 6.4
